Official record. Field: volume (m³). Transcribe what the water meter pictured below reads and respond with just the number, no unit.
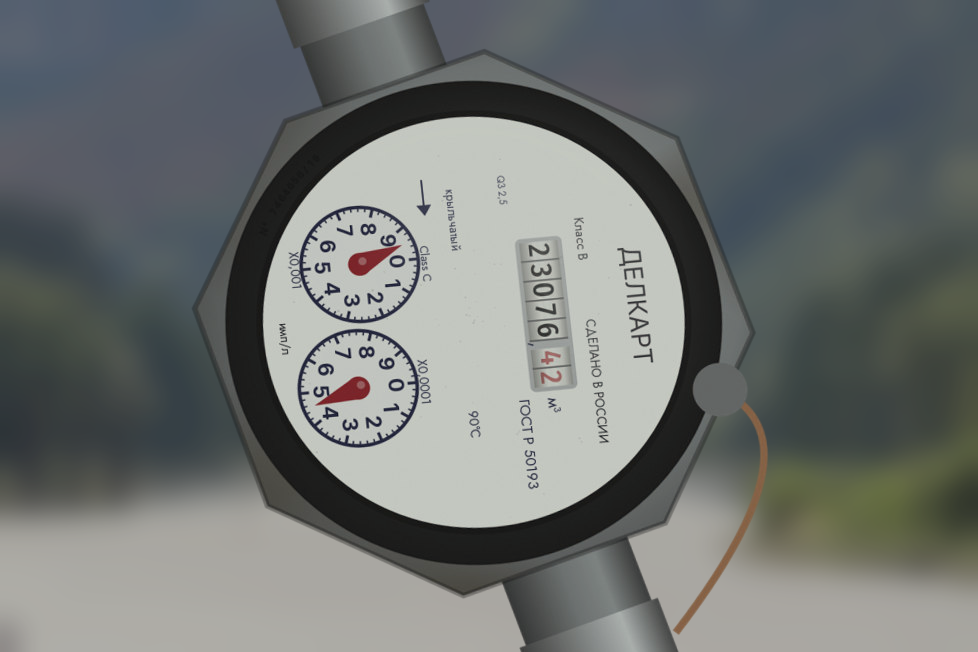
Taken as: 23076.4194
